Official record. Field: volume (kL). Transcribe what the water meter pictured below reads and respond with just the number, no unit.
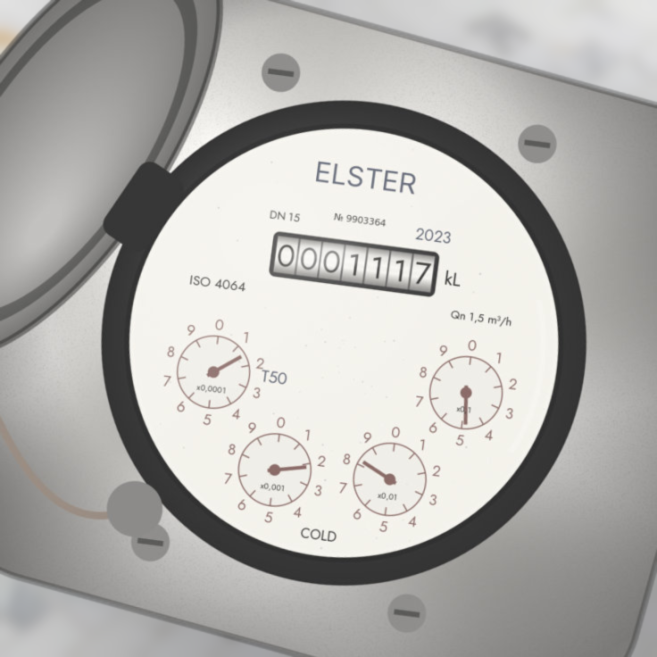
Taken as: 1117.4821
